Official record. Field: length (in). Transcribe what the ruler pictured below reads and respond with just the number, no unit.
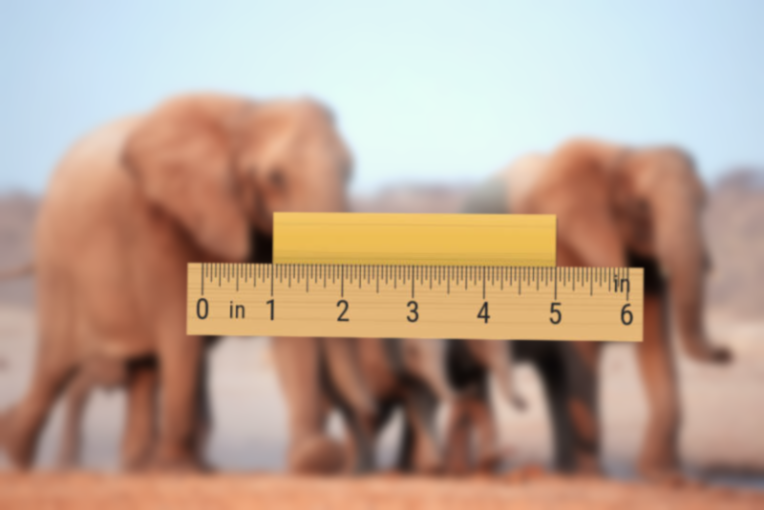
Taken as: 4
